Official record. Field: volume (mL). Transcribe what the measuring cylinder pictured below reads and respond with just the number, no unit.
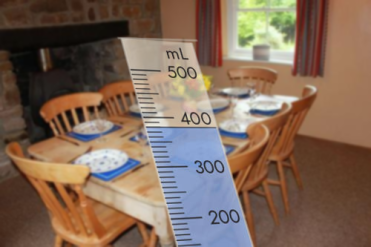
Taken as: 380
